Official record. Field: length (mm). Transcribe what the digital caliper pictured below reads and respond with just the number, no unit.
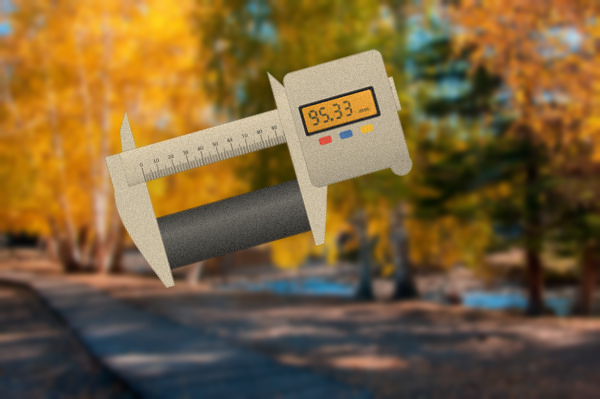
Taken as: 95.33
